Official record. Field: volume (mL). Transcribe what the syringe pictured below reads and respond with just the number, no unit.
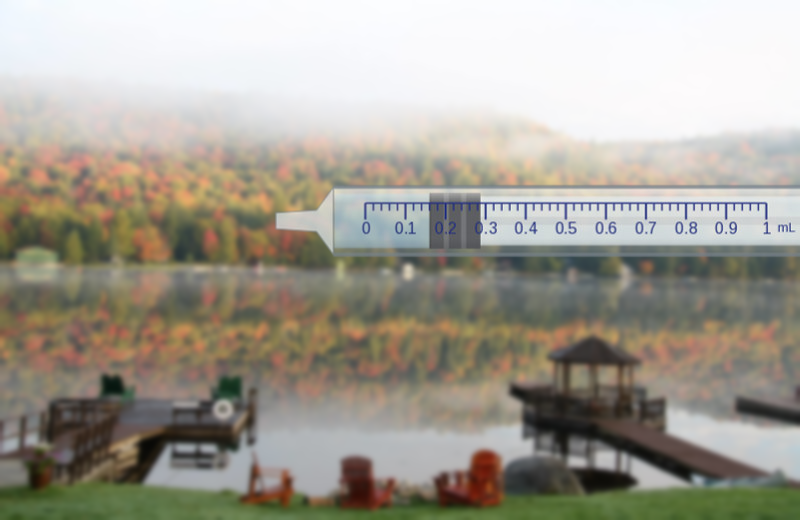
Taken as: 0.16
